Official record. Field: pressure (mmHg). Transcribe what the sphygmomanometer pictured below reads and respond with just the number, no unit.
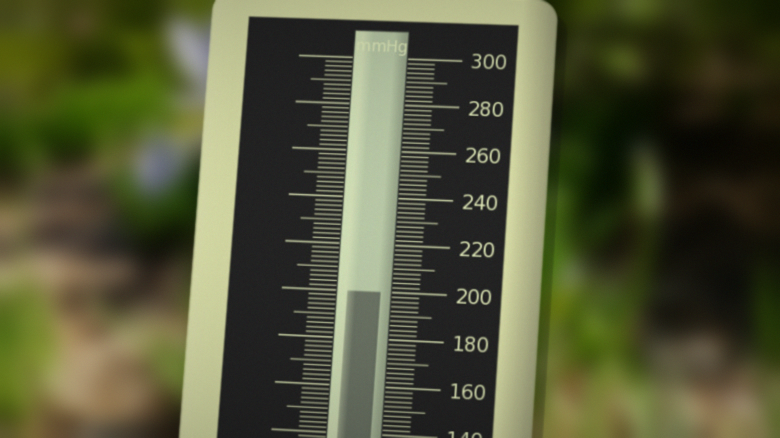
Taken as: 200
